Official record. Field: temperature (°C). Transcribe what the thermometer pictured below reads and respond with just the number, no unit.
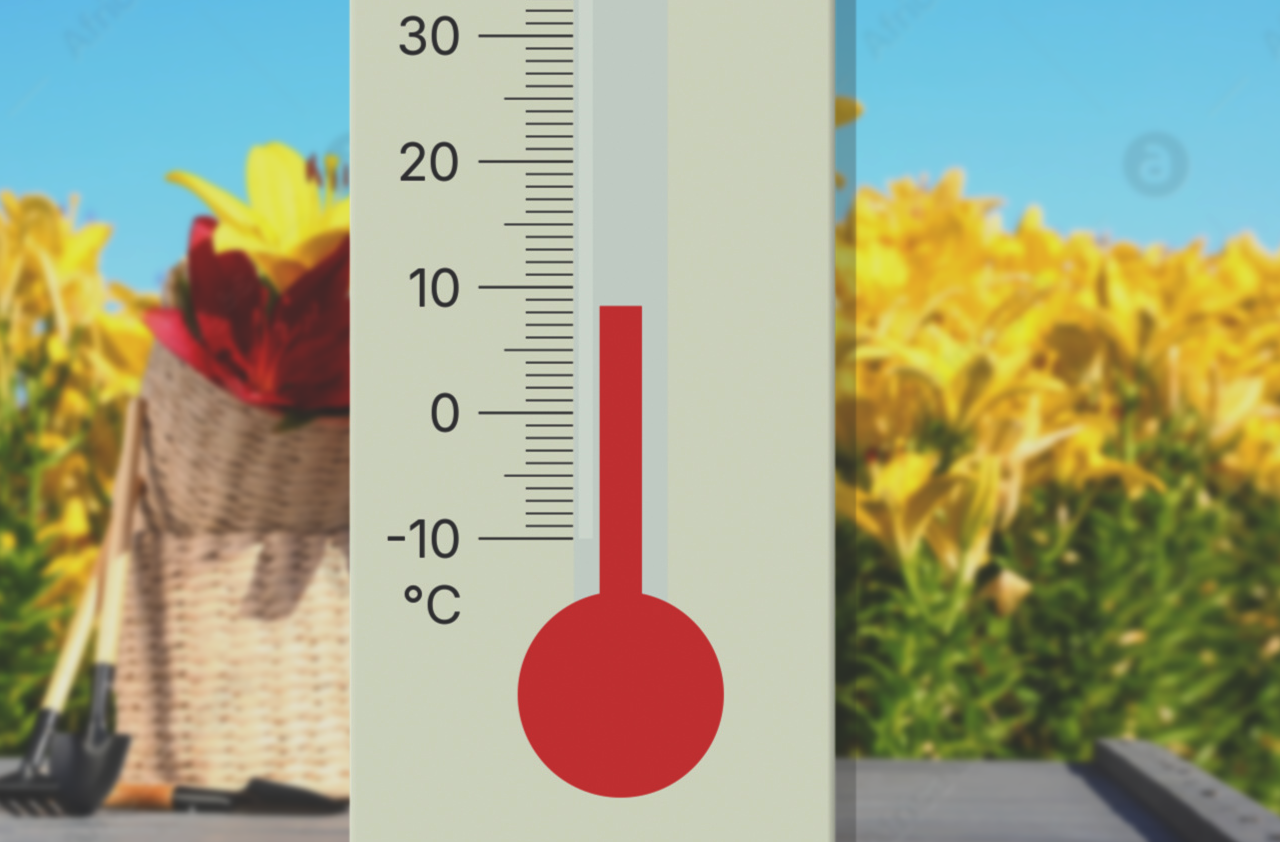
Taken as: 8.5
